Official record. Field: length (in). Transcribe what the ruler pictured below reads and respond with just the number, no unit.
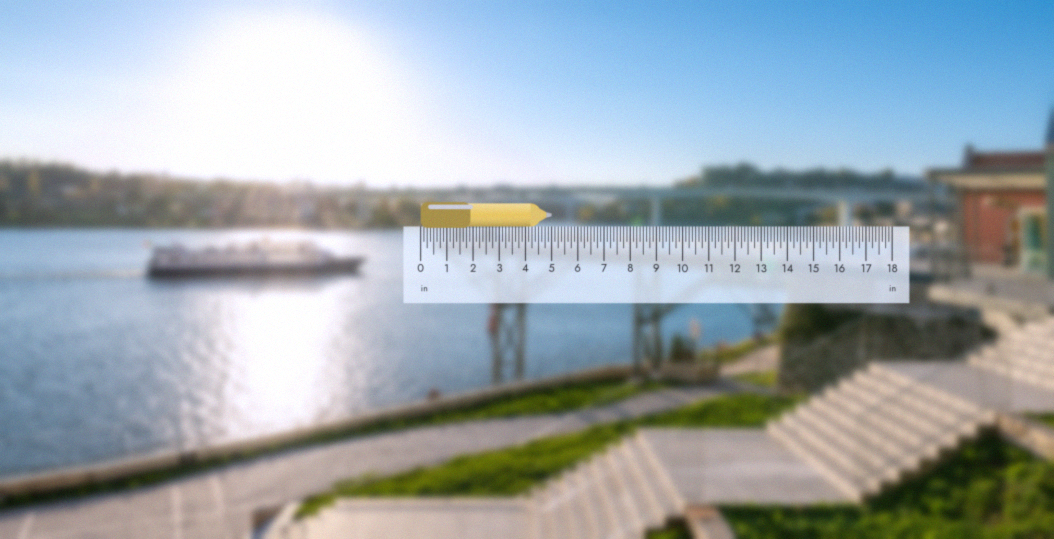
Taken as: 5
